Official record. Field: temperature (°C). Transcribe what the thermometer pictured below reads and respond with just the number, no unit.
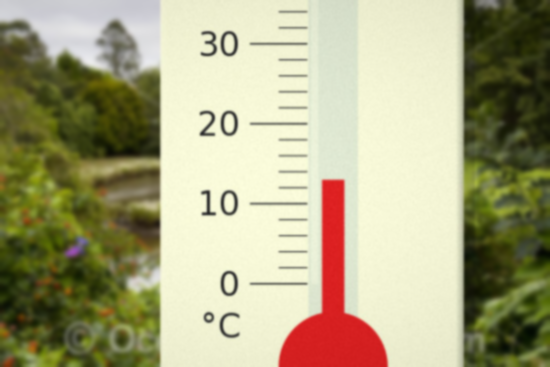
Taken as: 13
